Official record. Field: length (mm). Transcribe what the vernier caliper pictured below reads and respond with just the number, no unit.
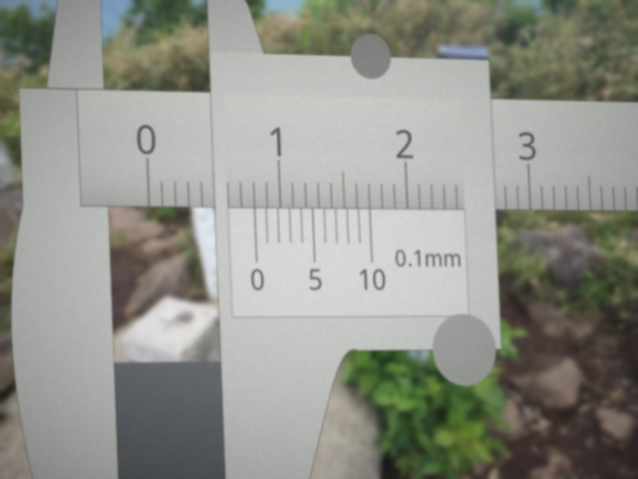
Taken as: 8.0
